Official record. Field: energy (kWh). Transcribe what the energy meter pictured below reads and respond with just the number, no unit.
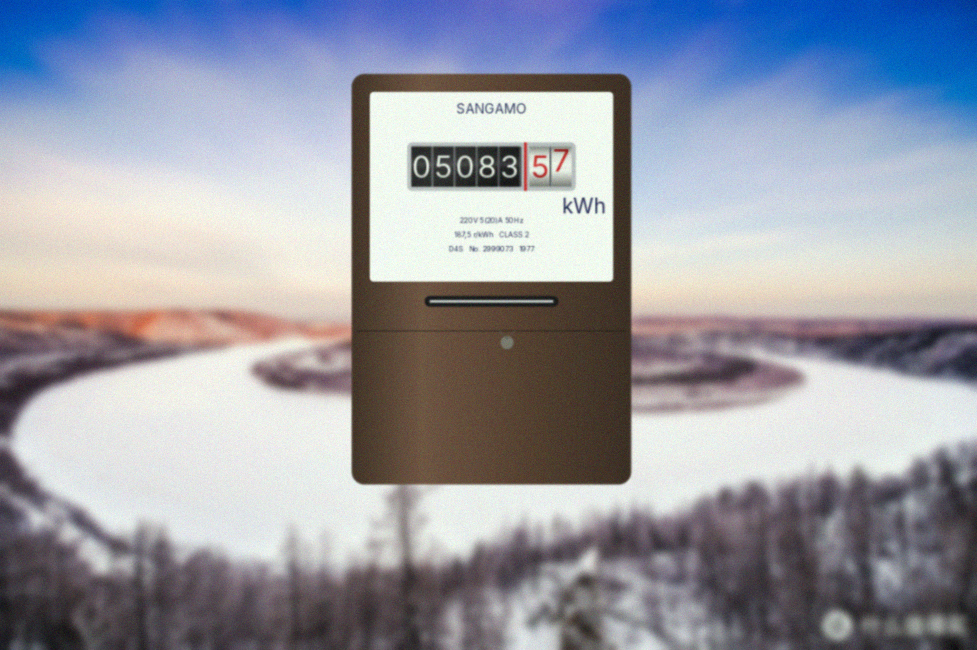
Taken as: 5083.57
